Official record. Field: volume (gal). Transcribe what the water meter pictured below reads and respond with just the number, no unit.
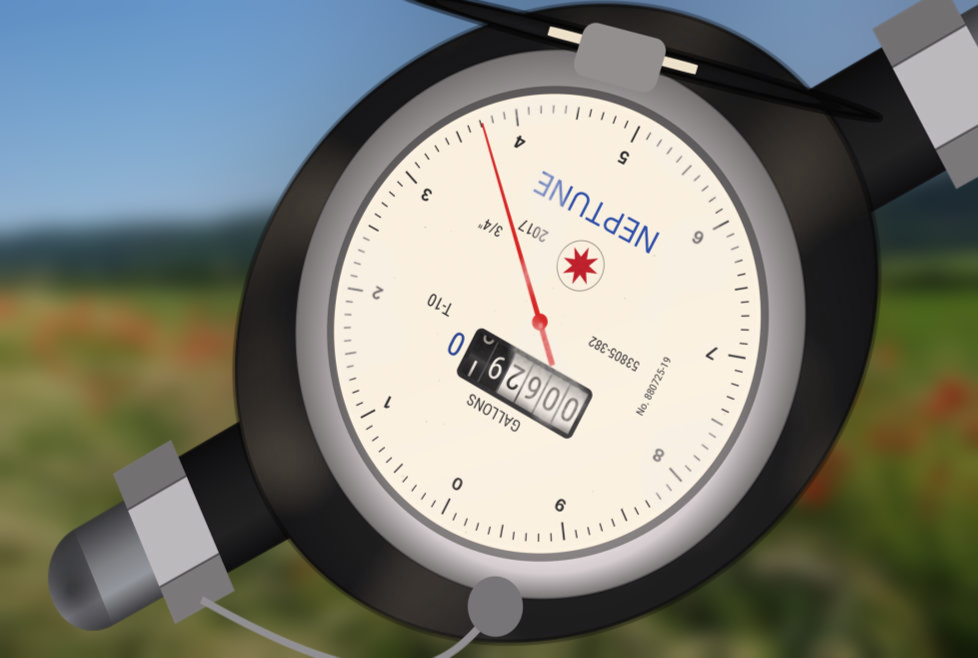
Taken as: 62913.7
